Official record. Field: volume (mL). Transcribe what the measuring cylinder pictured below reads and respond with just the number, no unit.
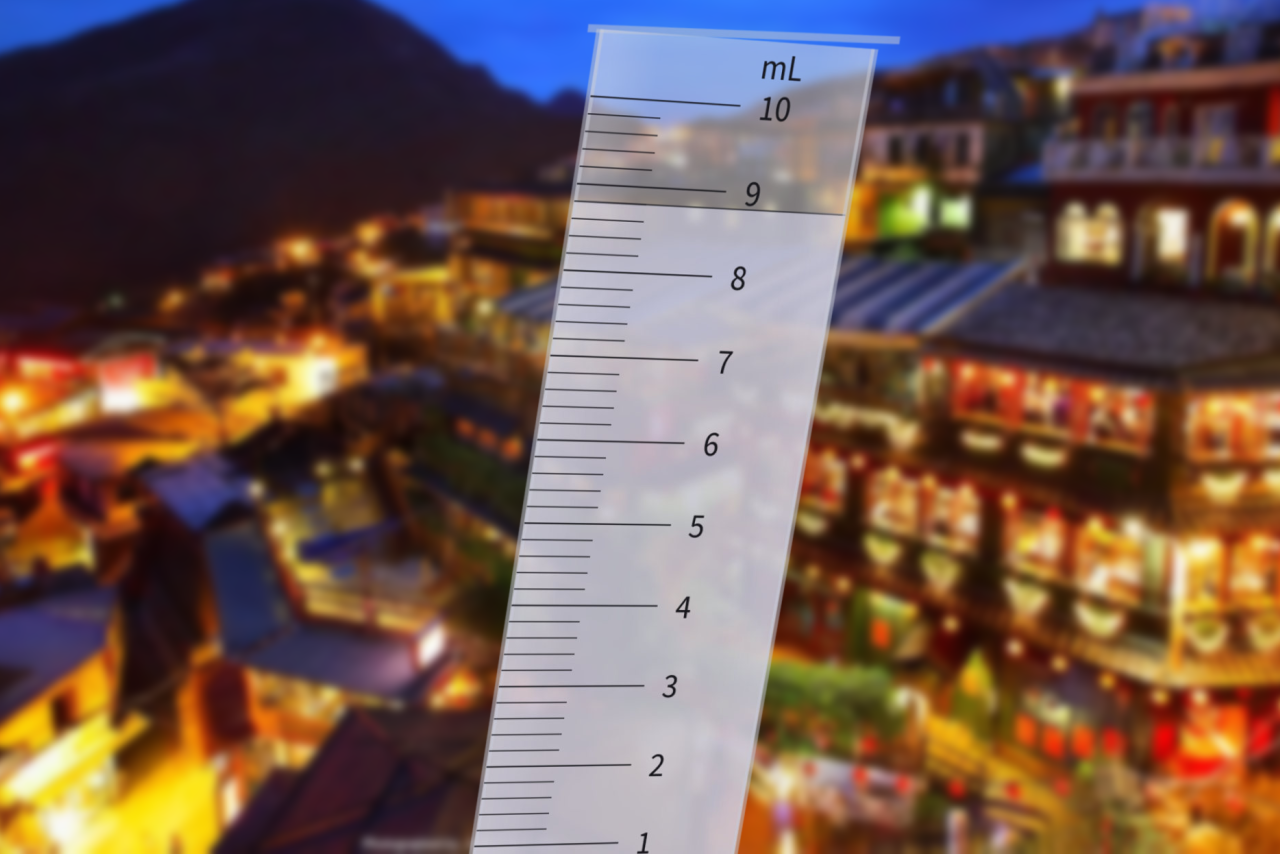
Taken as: 8.8
